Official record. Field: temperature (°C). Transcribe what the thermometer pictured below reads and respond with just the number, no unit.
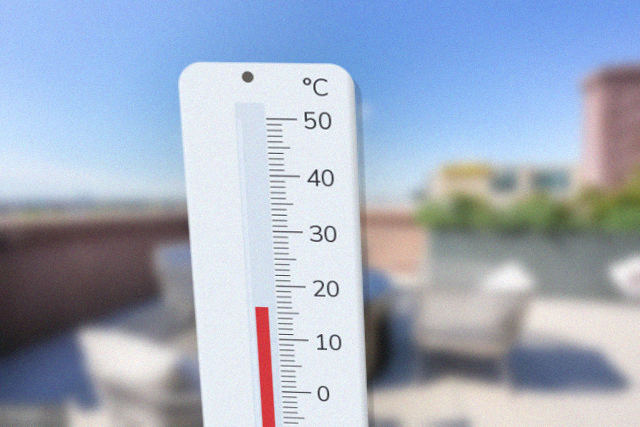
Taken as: 16
